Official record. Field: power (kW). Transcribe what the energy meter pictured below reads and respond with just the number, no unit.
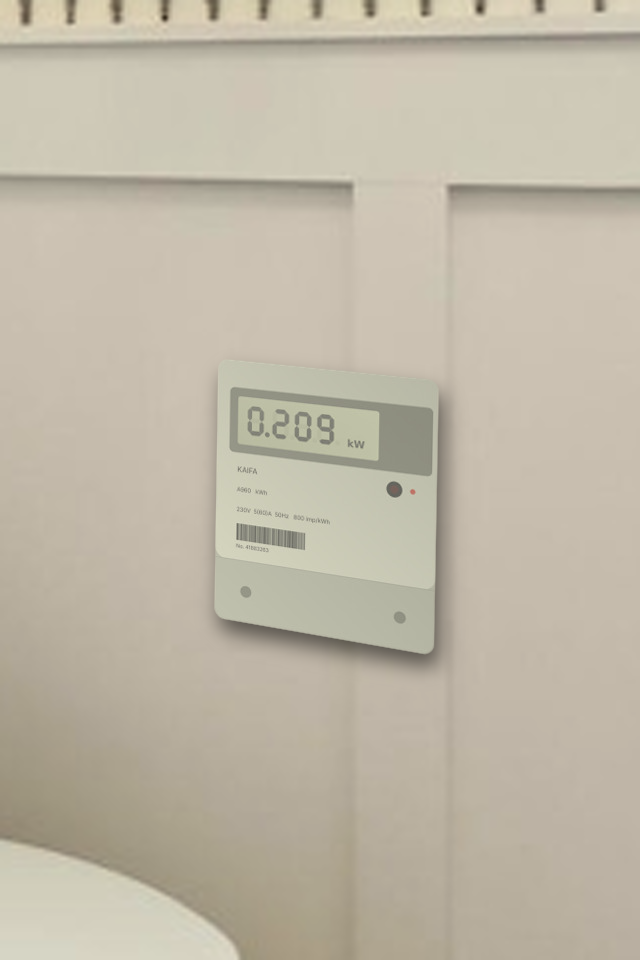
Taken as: 0.209
